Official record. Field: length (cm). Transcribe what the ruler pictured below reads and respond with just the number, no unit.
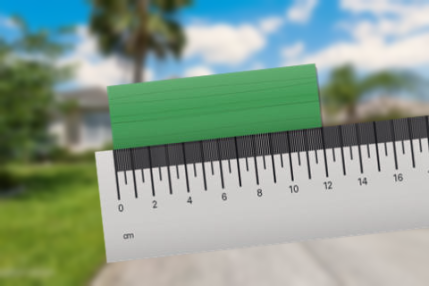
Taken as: 12
